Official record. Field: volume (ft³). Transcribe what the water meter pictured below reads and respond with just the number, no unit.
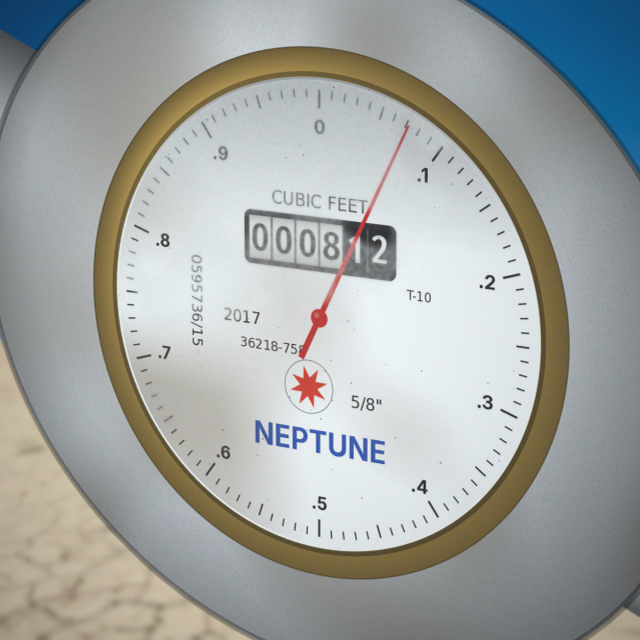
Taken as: 812.07
